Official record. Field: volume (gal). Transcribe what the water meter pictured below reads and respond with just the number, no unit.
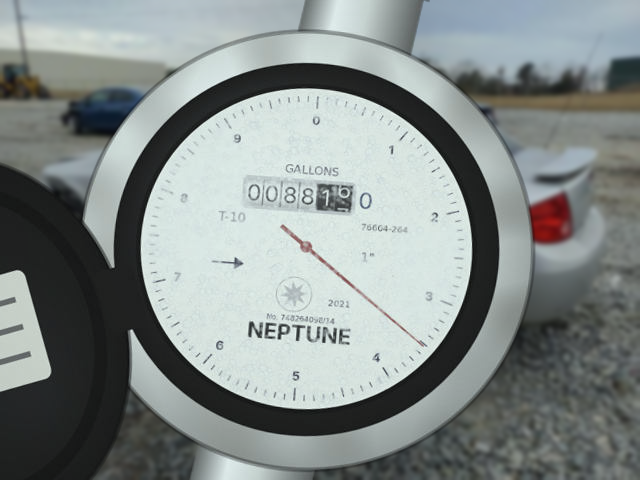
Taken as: 88163.5
